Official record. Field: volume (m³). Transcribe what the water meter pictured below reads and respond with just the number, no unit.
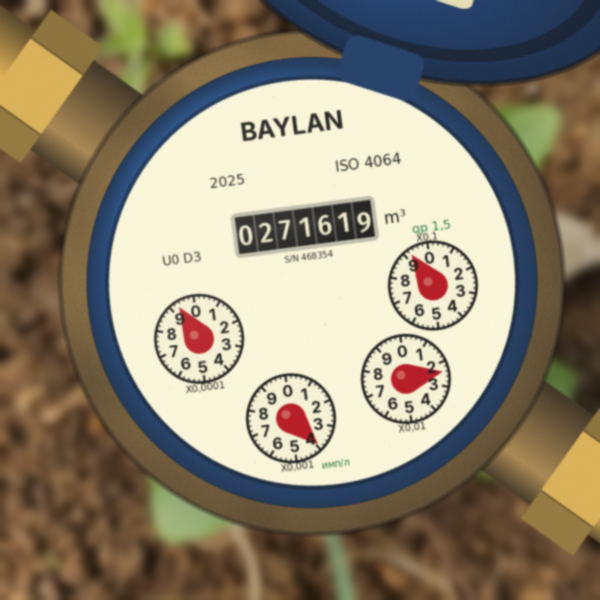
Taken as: 271618.9239
